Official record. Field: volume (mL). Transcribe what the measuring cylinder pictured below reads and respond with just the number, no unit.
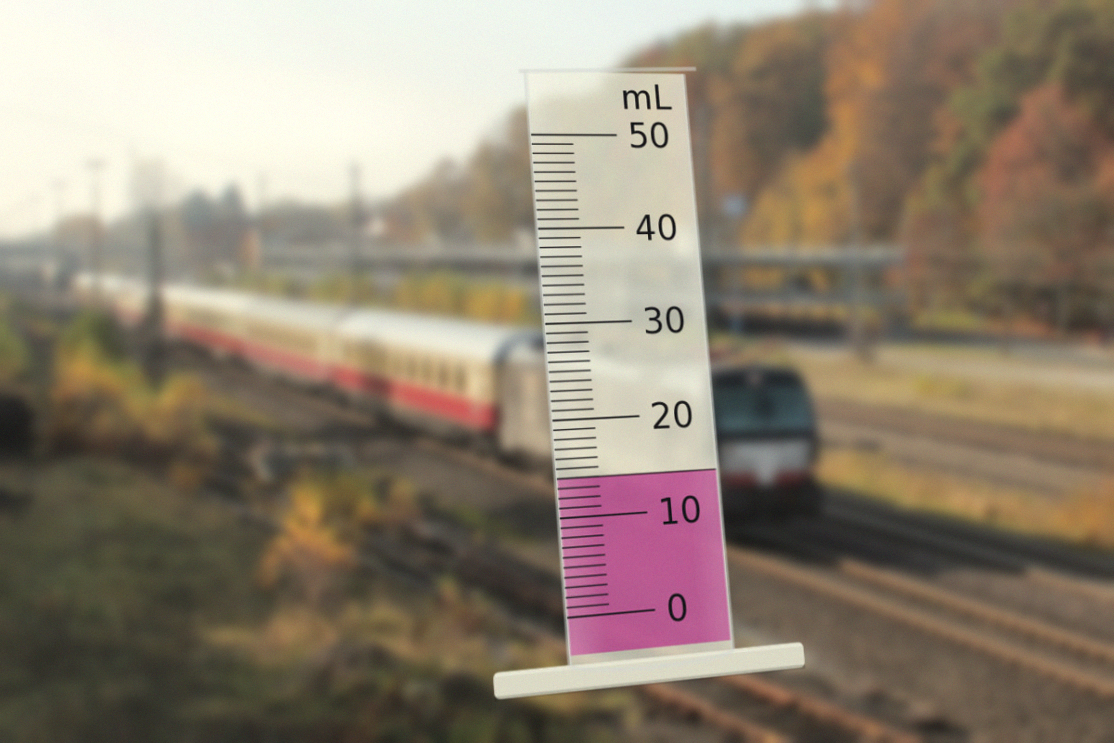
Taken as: 14
